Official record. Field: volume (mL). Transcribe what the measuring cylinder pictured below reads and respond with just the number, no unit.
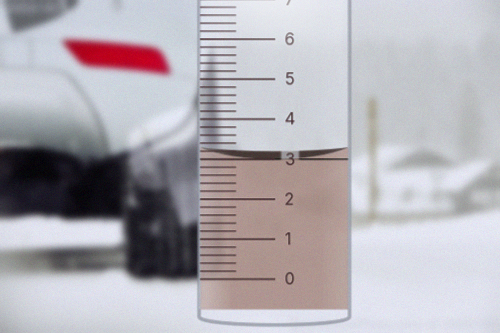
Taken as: 3
